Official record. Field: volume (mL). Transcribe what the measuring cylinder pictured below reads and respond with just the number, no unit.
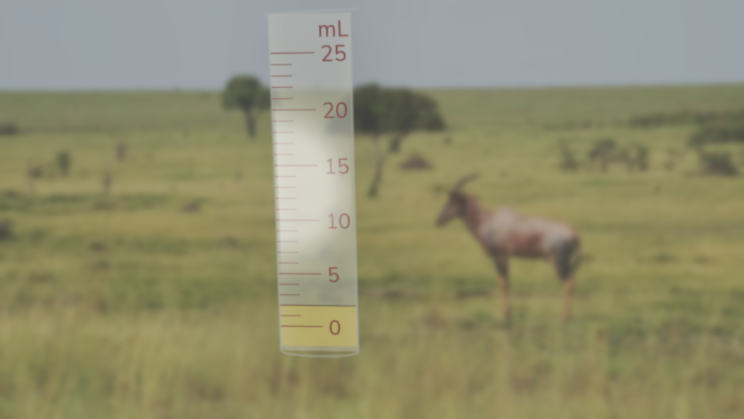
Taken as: 2
